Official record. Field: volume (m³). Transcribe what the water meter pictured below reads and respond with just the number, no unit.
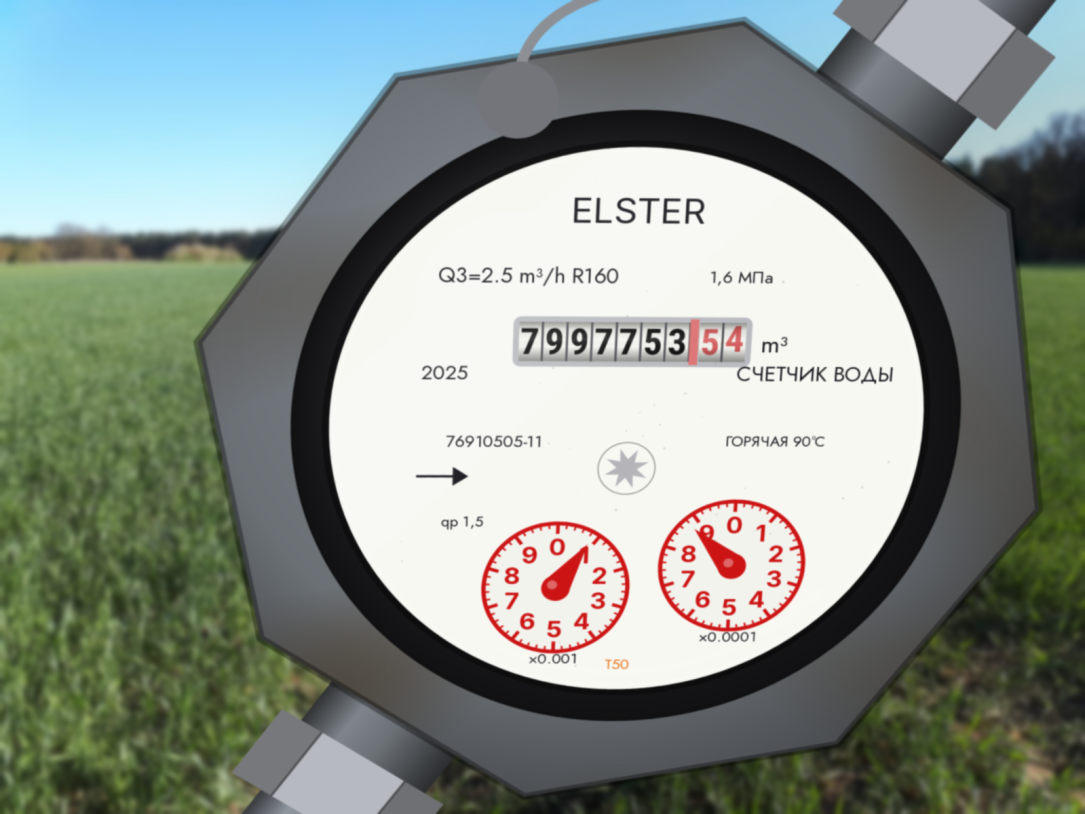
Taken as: 7997753.5408
